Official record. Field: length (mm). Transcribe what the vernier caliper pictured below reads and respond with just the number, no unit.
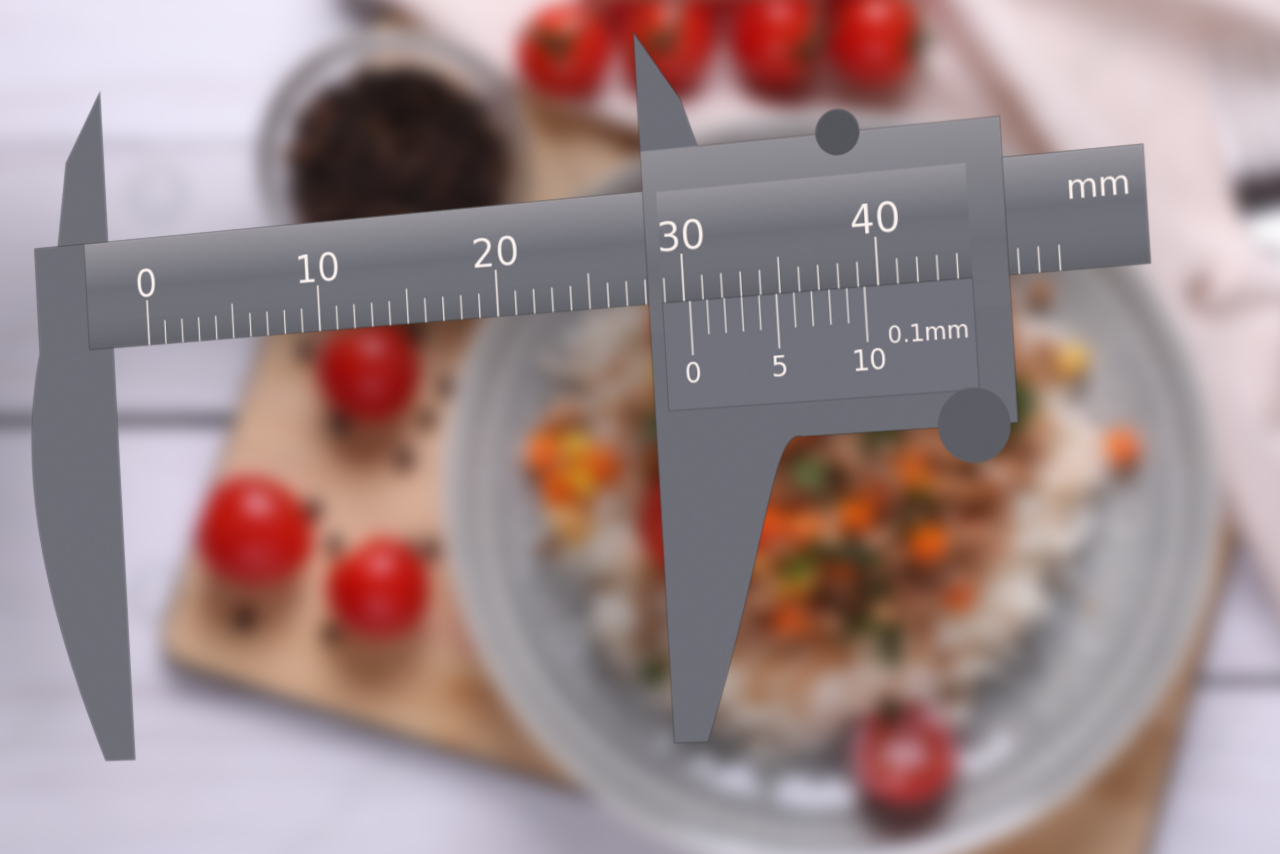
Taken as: 30.3
